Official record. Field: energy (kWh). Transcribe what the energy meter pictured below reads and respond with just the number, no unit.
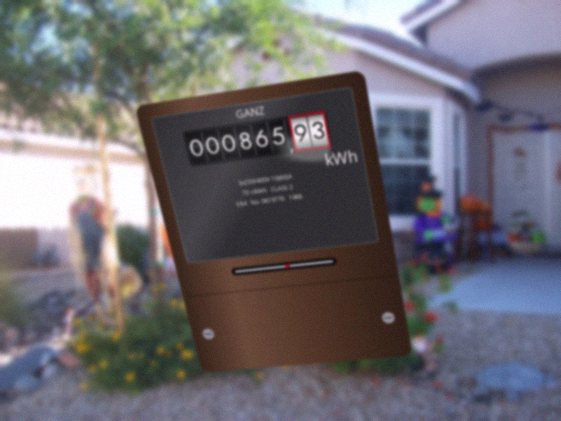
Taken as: 865.93
